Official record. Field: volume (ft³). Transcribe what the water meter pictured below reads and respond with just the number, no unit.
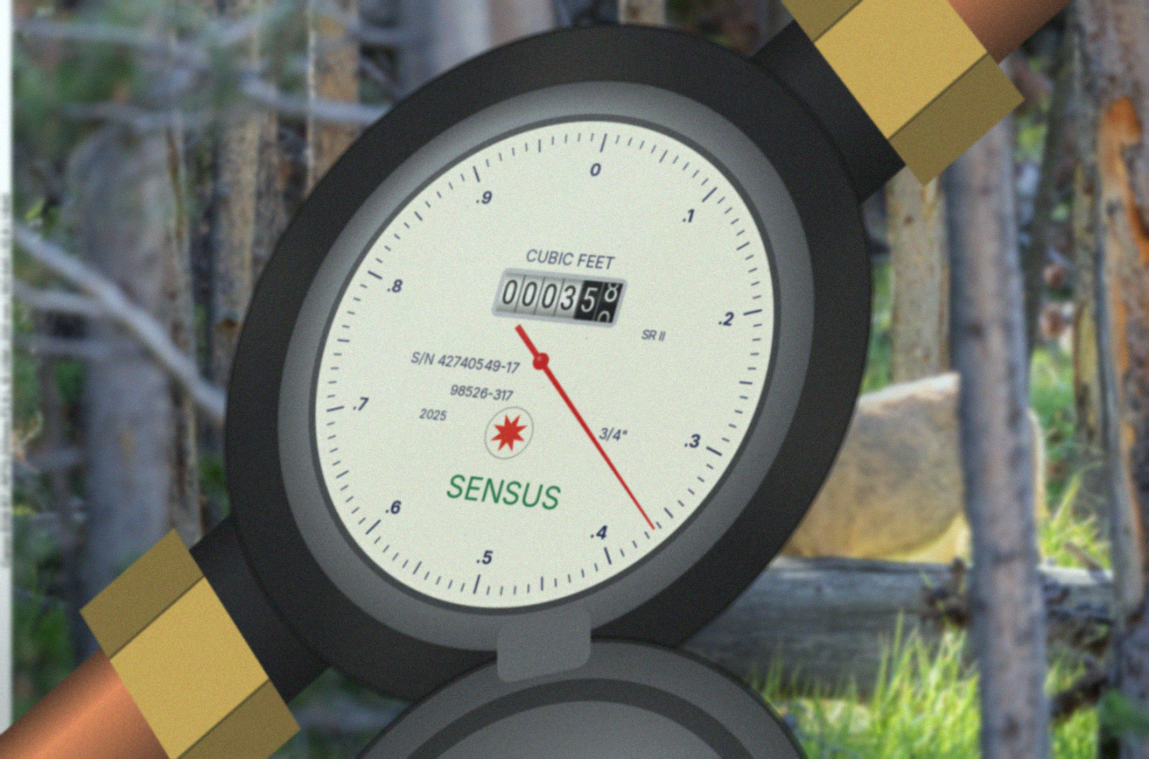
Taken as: 358.36
